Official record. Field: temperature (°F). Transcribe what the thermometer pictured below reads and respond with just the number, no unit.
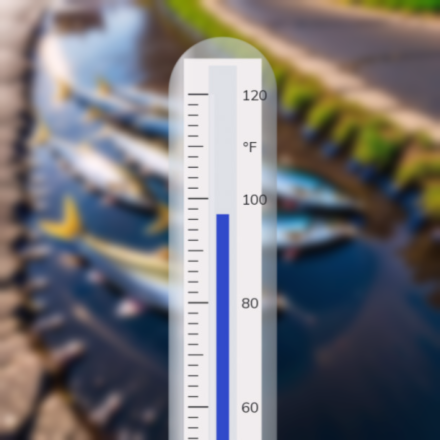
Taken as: 97
